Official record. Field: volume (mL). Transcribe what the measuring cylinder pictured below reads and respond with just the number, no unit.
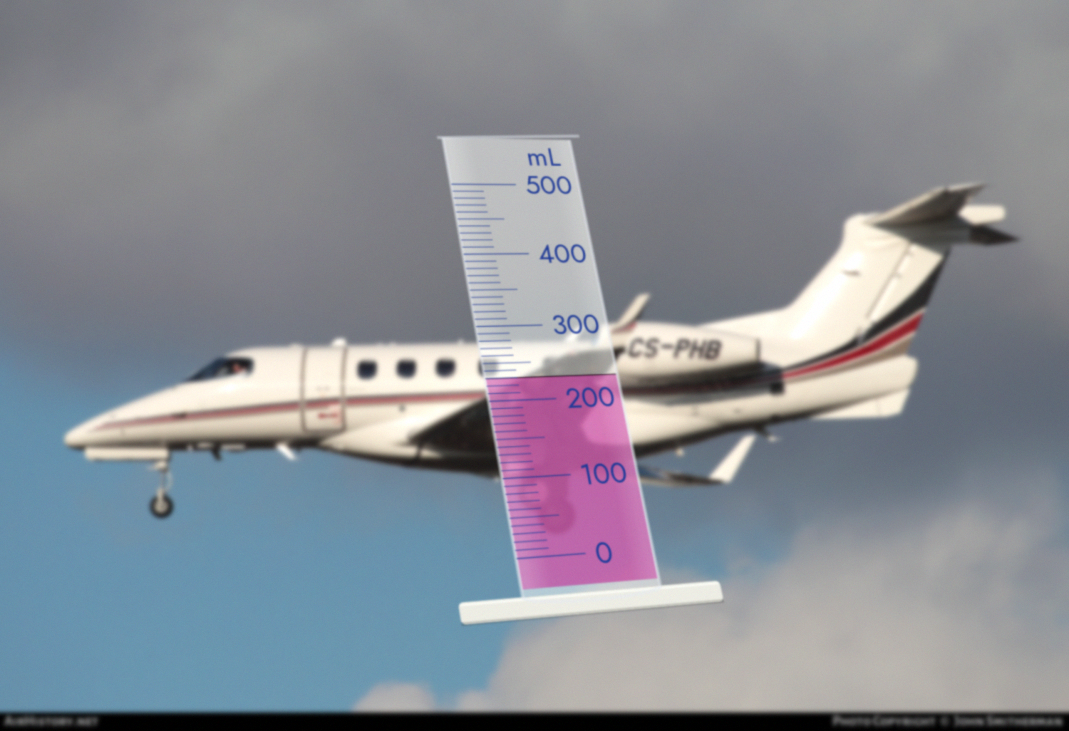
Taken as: 230
